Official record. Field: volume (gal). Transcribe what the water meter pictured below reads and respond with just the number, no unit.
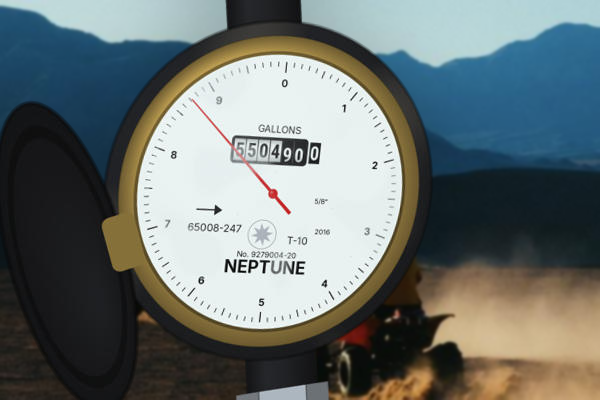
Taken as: 5504898.7
